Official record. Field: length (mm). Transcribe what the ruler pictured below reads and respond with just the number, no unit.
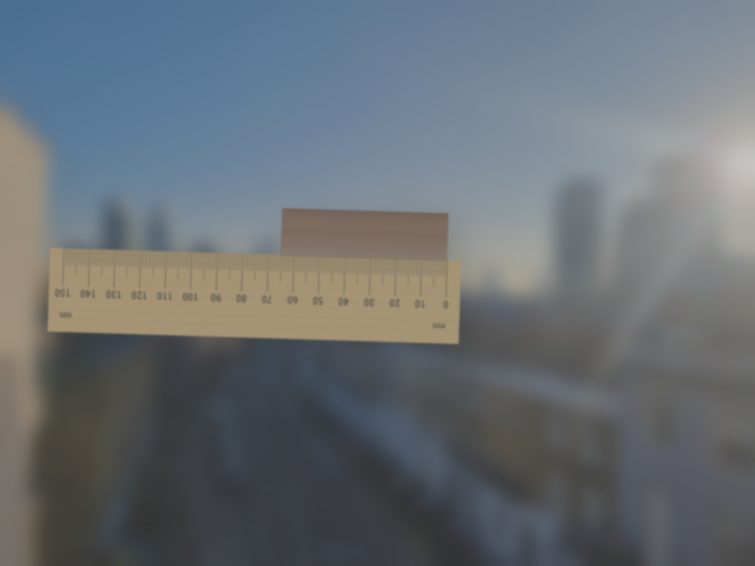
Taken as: 65
